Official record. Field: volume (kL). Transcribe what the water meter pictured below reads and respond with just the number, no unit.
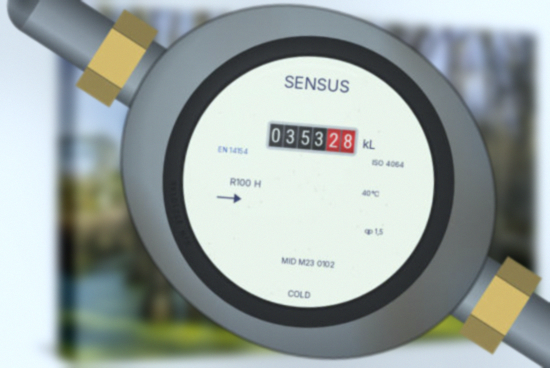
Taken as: 353.28
